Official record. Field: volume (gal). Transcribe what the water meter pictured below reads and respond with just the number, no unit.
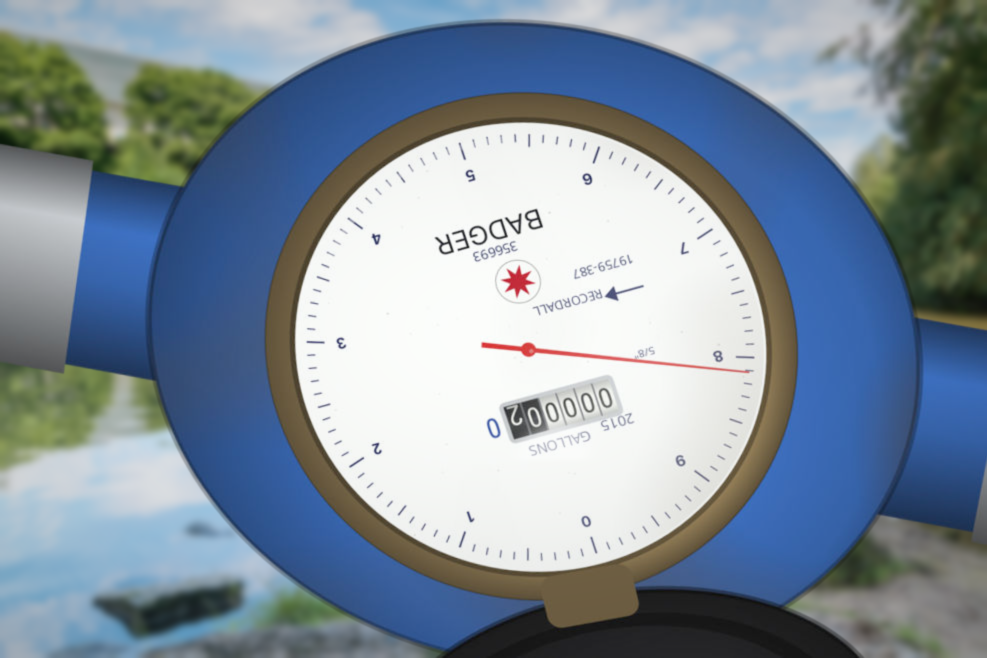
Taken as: 18.1
